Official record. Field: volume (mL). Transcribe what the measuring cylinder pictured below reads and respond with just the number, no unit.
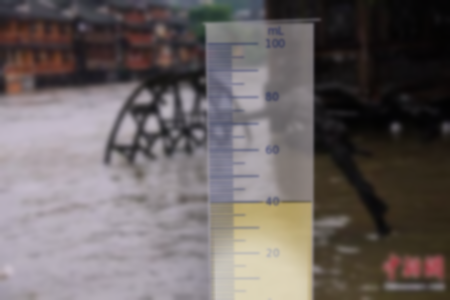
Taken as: 40
